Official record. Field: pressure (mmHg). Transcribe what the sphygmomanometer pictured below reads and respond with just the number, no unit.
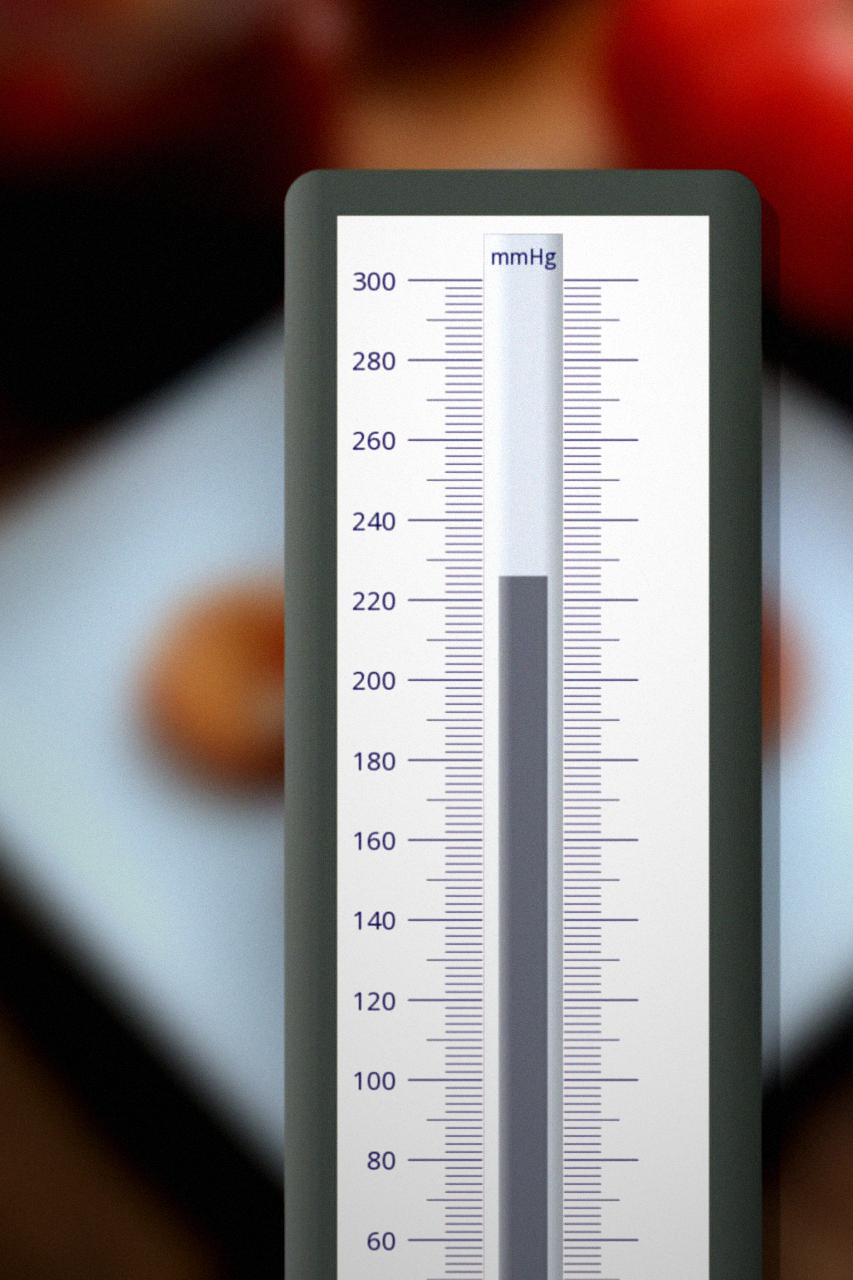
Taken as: 226
